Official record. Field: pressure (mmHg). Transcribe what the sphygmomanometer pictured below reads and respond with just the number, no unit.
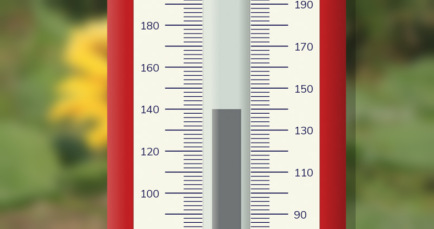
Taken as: 140
